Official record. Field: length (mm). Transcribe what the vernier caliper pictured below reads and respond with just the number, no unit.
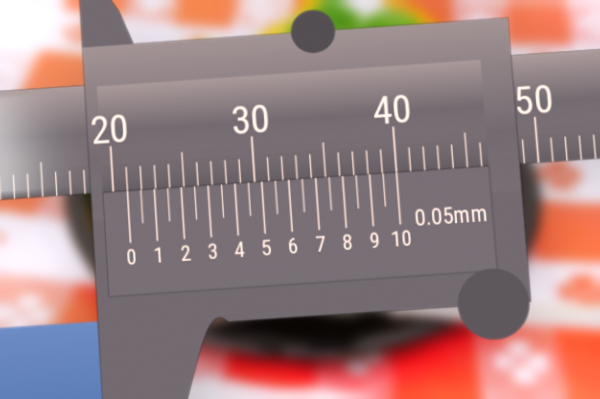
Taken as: 21.0
